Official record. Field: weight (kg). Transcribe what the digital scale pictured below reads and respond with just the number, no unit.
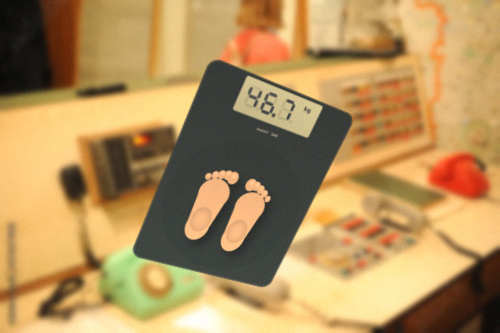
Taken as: 46.7
